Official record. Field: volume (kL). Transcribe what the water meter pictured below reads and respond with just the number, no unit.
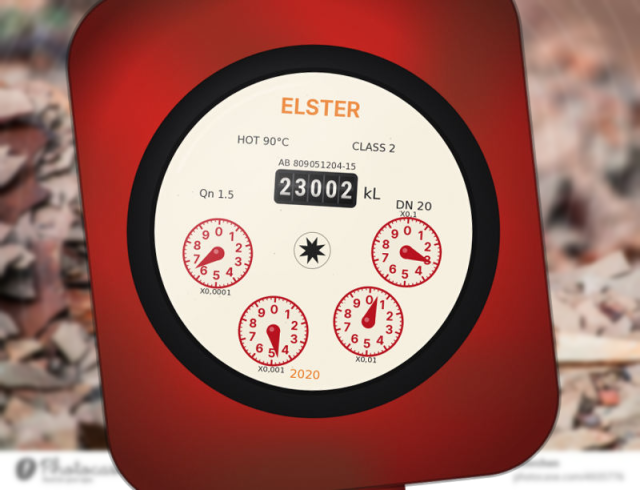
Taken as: 23002.3046
